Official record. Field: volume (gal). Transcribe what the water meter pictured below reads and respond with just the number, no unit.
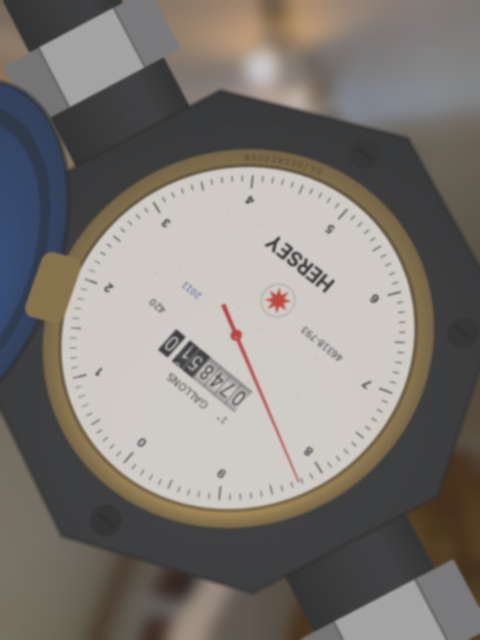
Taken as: 748508.2
